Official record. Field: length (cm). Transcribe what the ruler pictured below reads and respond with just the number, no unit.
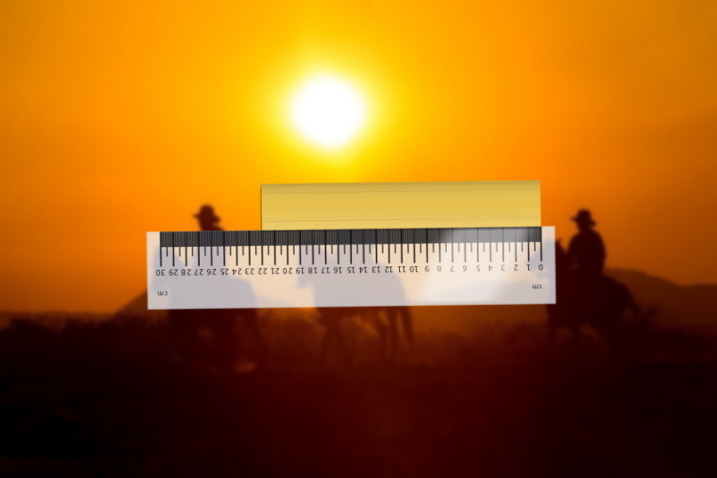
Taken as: 22
